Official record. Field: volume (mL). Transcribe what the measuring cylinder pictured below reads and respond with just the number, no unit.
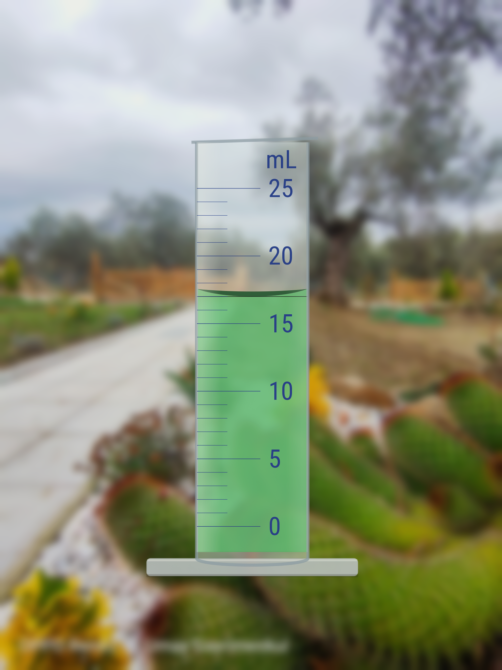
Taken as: 17
